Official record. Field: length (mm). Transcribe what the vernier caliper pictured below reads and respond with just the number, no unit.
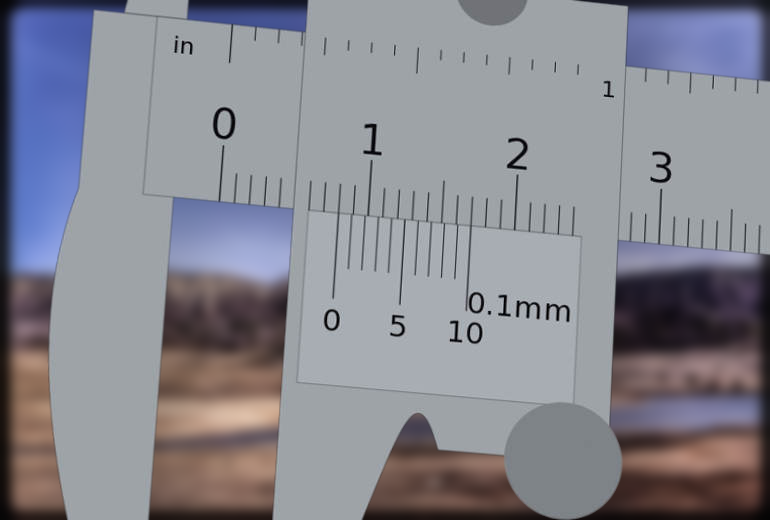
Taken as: 8.0
